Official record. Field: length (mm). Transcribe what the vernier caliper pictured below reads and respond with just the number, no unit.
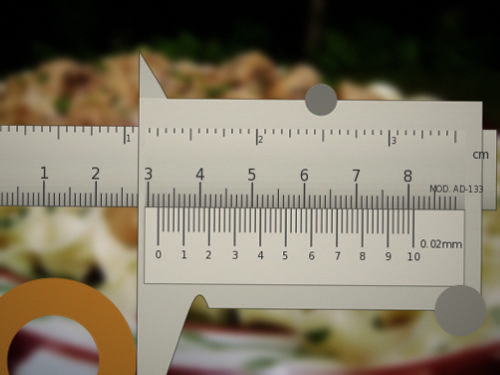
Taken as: 32.0
